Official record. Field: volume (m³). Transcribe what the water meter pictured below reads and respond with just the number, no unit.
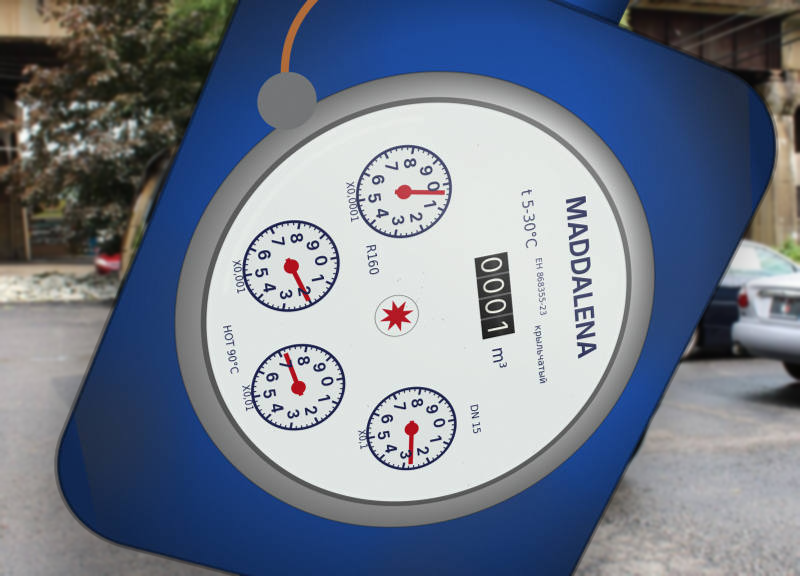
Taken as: 1.2720
